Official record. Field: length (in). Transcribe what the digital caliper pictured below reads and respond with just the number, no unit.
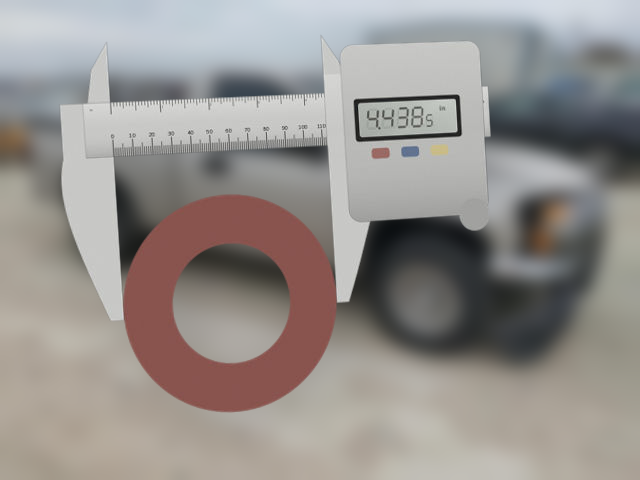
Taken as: 4.4385
